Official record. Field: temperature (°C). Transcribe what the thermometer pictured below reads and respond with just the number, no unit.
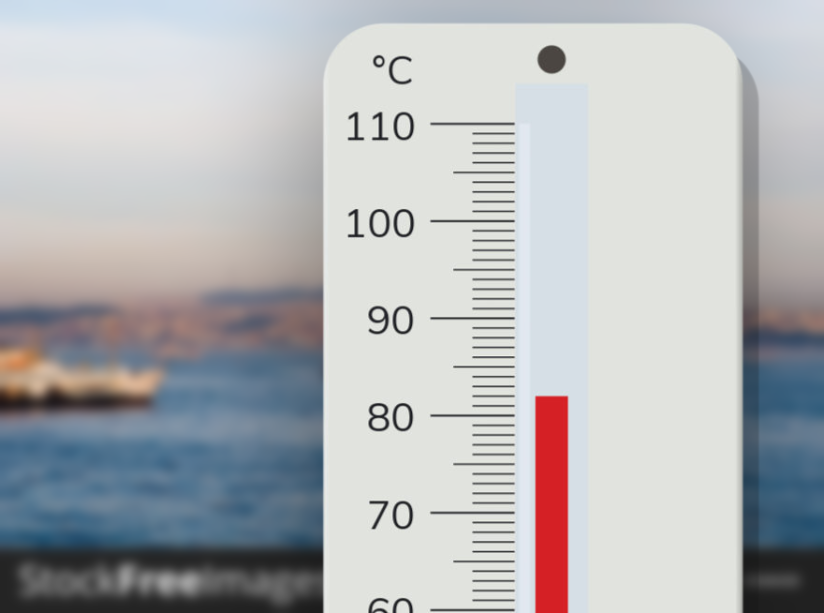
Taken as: 82
